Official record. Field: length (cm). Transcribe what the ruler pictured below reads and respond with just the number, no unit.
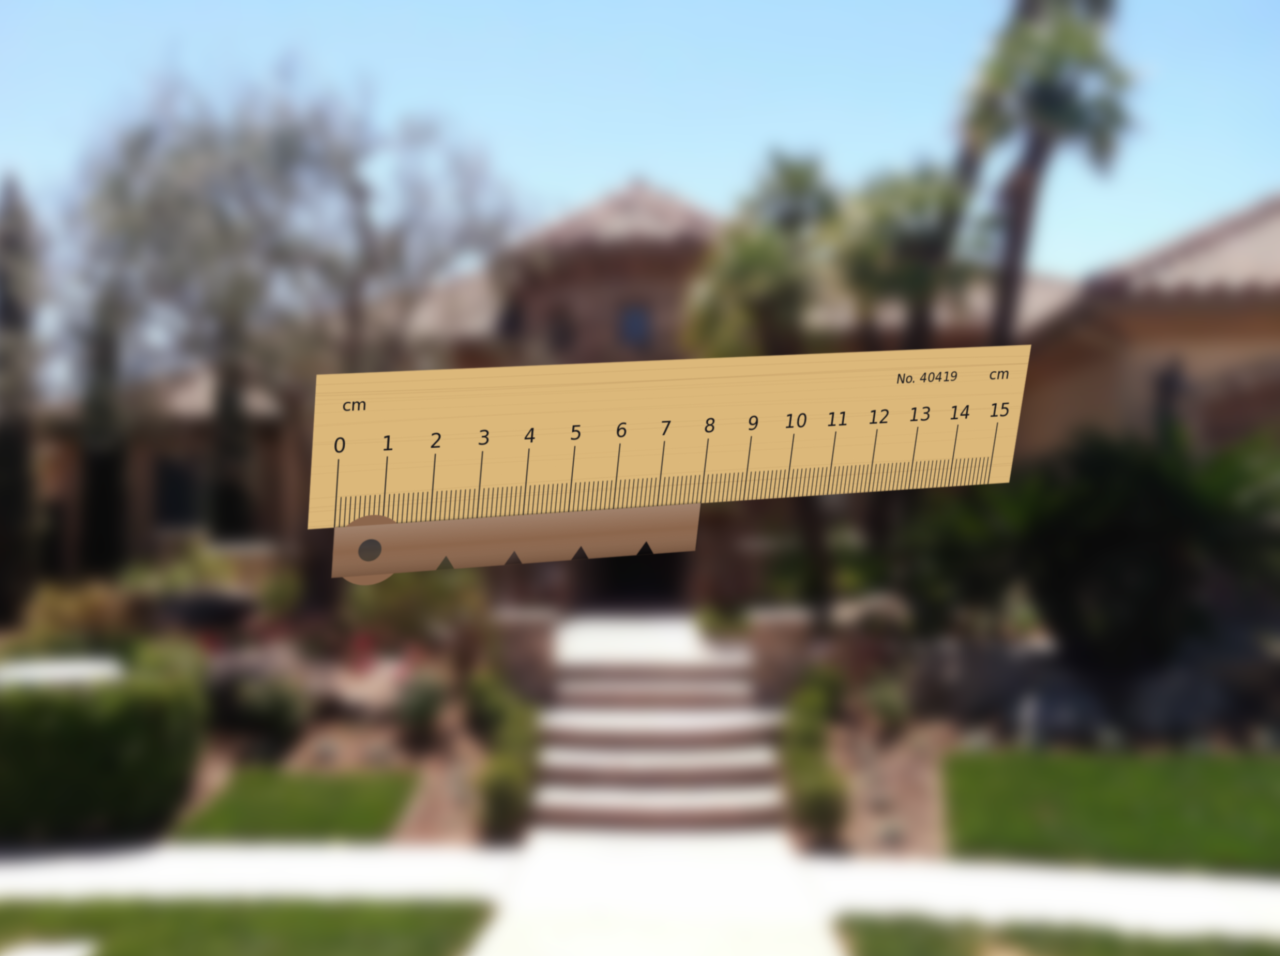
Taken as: 8
